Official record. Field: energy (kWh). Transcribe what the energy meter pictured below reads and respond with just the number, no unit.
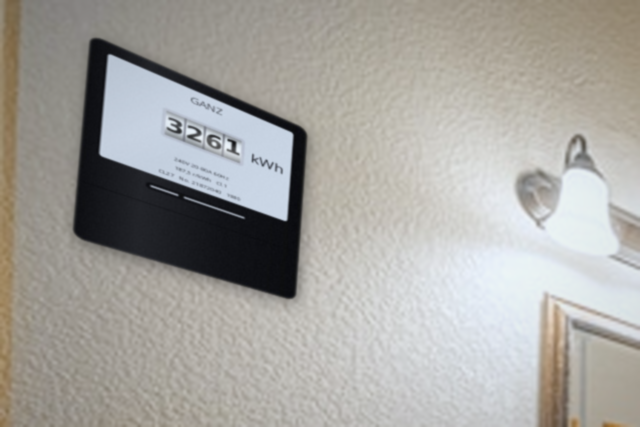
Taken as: 3261
